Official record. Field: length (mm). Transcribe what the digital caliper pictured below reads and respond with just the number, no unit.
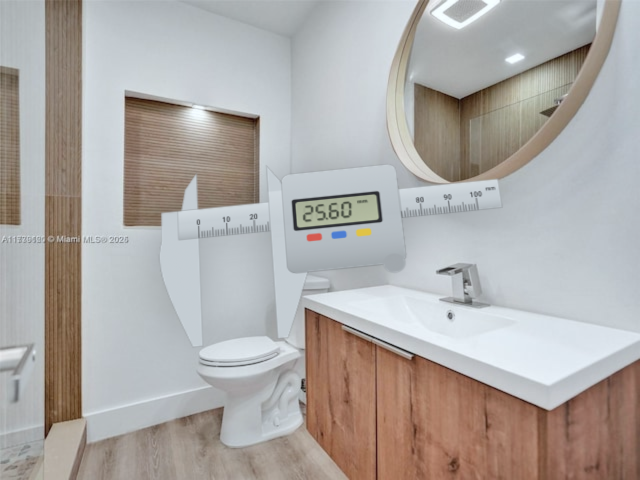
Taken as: 25.60
